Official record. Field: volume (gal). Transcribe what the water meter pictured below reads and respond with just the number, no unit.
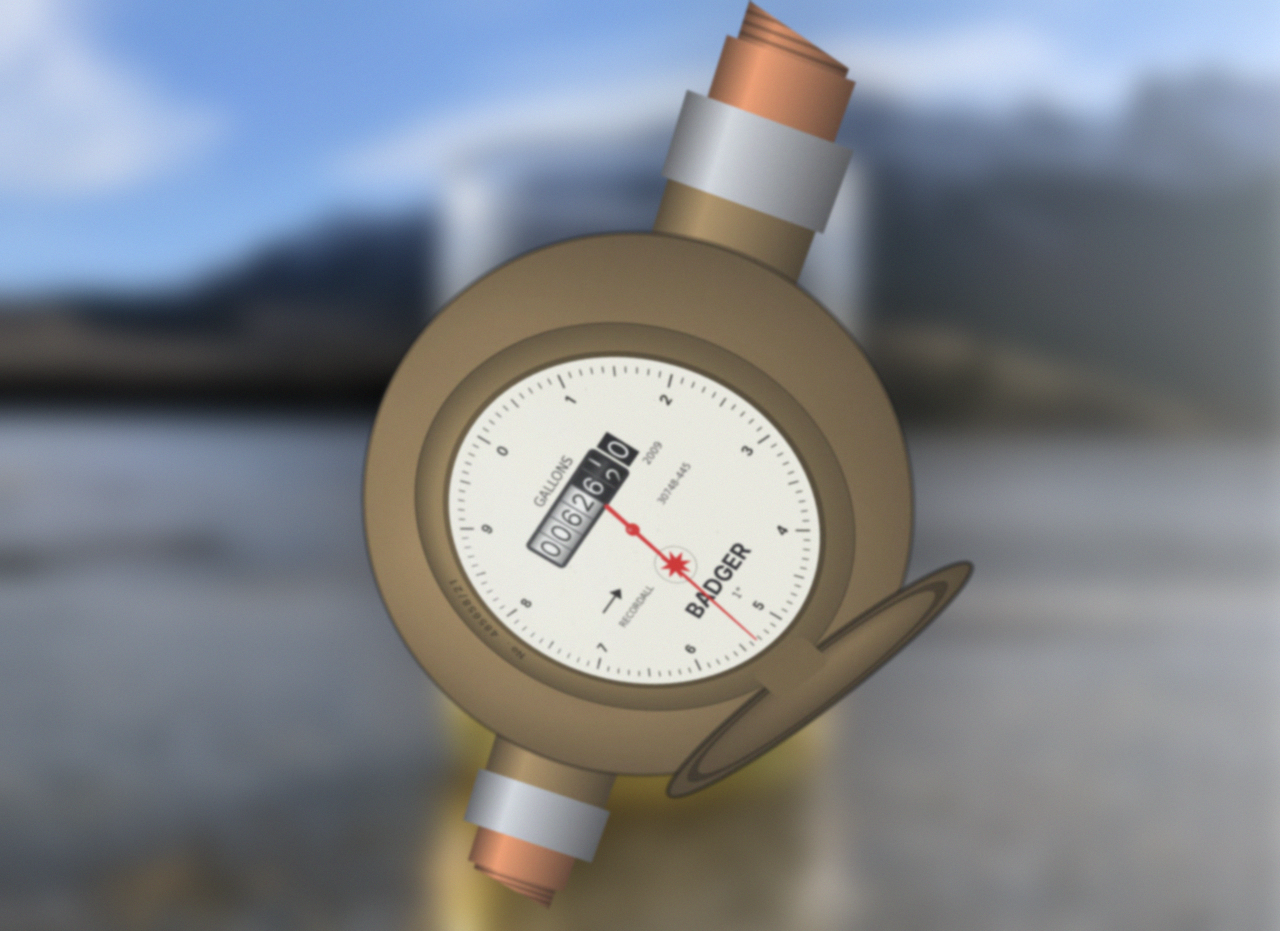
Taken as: 62615.3
